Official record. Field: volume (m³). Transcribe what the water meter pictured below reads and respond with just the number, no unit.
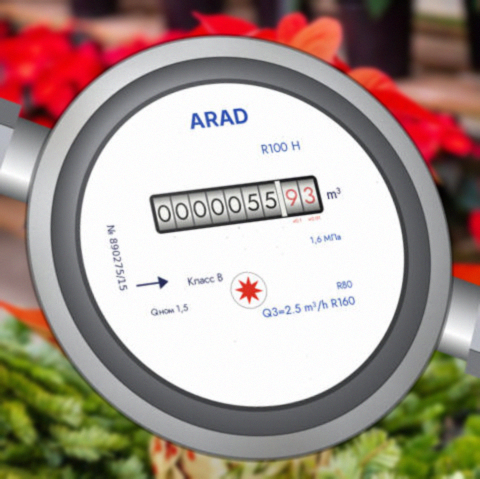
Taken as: 55.93
